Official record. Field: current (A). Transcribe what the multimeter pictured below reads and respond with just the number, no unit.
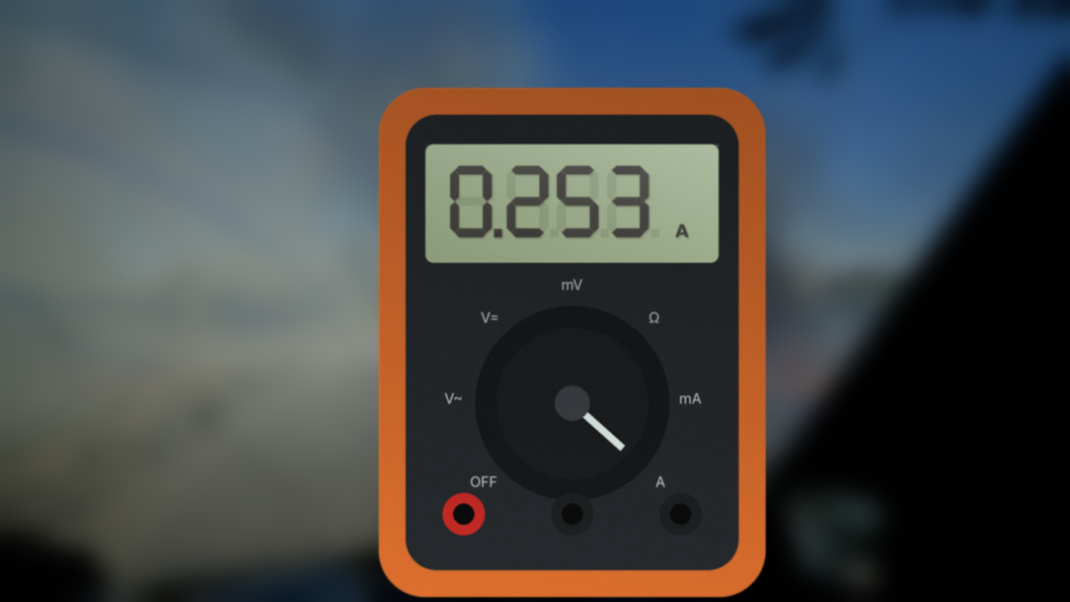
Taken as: 0.253
